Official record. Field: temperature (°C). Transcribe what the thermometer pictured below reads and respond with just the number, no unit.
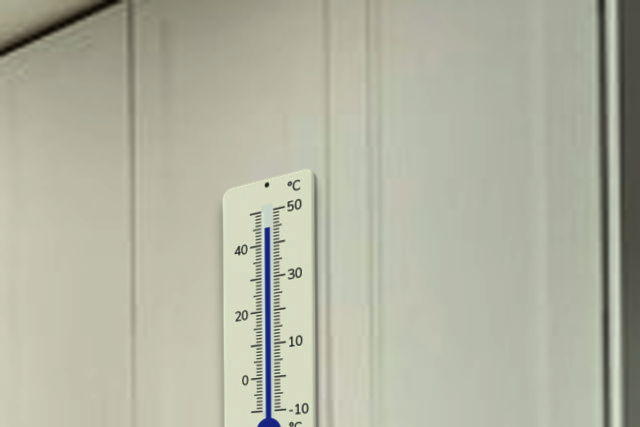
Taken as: 45
